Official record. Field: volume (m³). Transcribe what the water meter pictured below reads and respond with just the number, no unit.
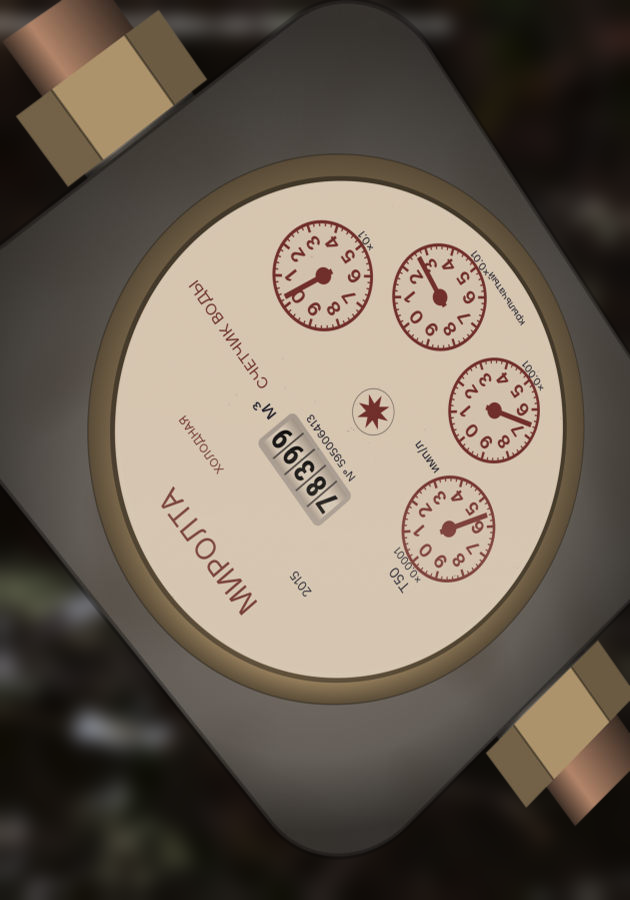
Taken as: 78399.0265
